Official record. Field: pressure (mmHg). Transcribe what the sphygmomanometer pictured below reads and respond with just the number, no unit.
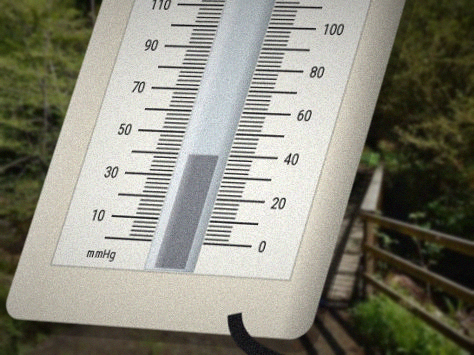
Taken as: 40
